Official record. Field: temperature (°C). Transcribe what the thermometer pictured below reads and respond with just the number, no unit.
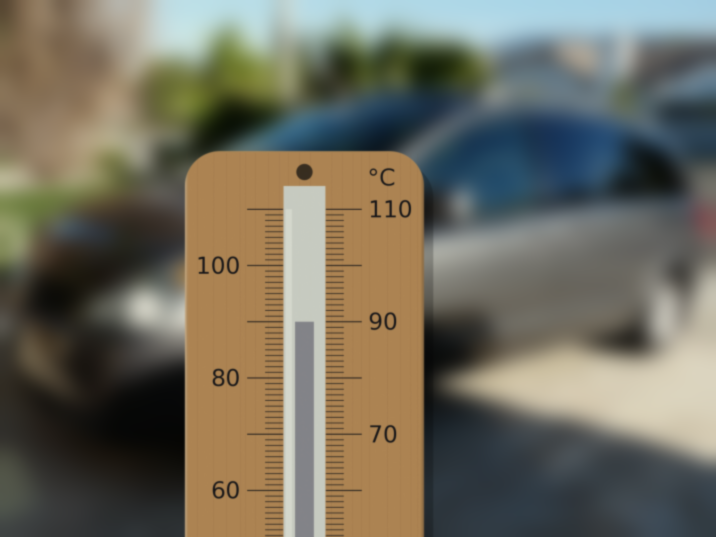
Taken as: 90
